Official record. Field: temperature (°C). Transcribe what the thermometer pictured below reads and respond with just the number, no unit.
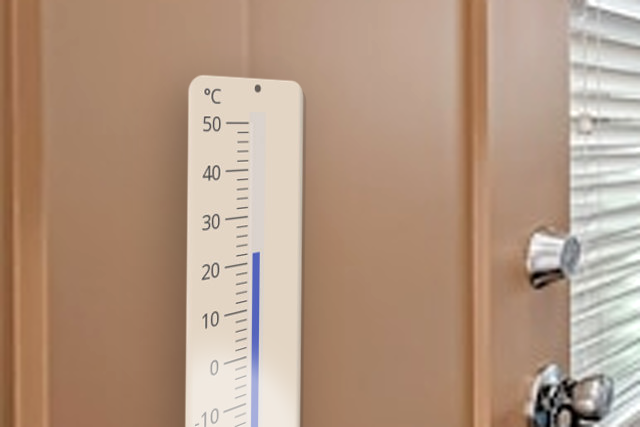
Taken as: 22
